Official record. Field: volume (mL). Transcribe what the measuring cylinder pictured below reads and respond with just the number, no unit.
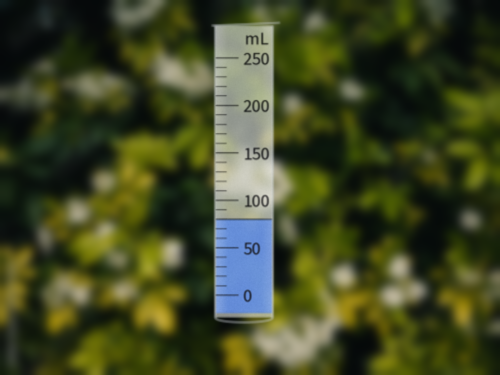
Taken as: 80
